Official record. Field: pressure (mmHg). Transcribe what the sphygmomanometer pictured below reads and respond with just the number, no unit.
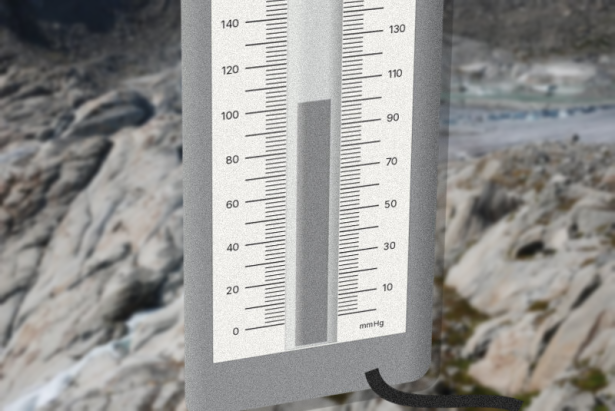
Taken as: 102
